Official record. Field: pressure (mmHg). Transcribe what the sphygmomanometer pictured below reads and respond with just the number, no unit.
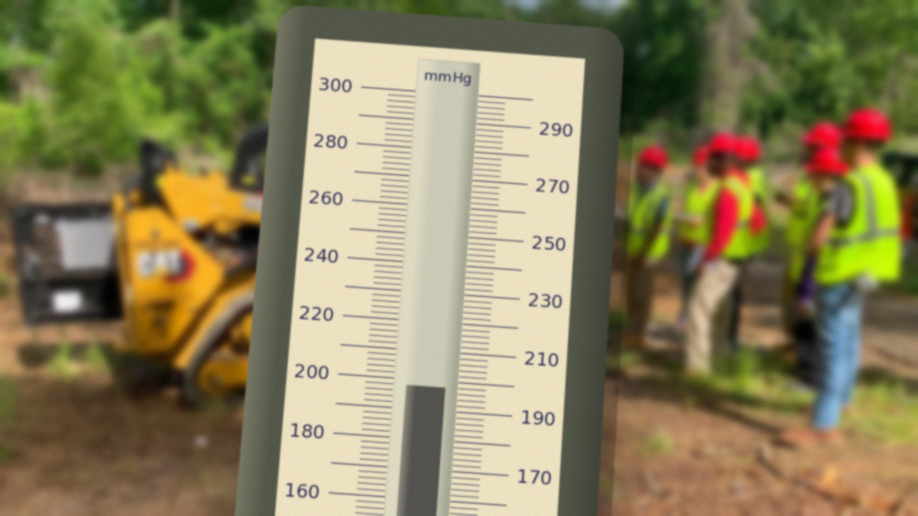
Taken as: 198
